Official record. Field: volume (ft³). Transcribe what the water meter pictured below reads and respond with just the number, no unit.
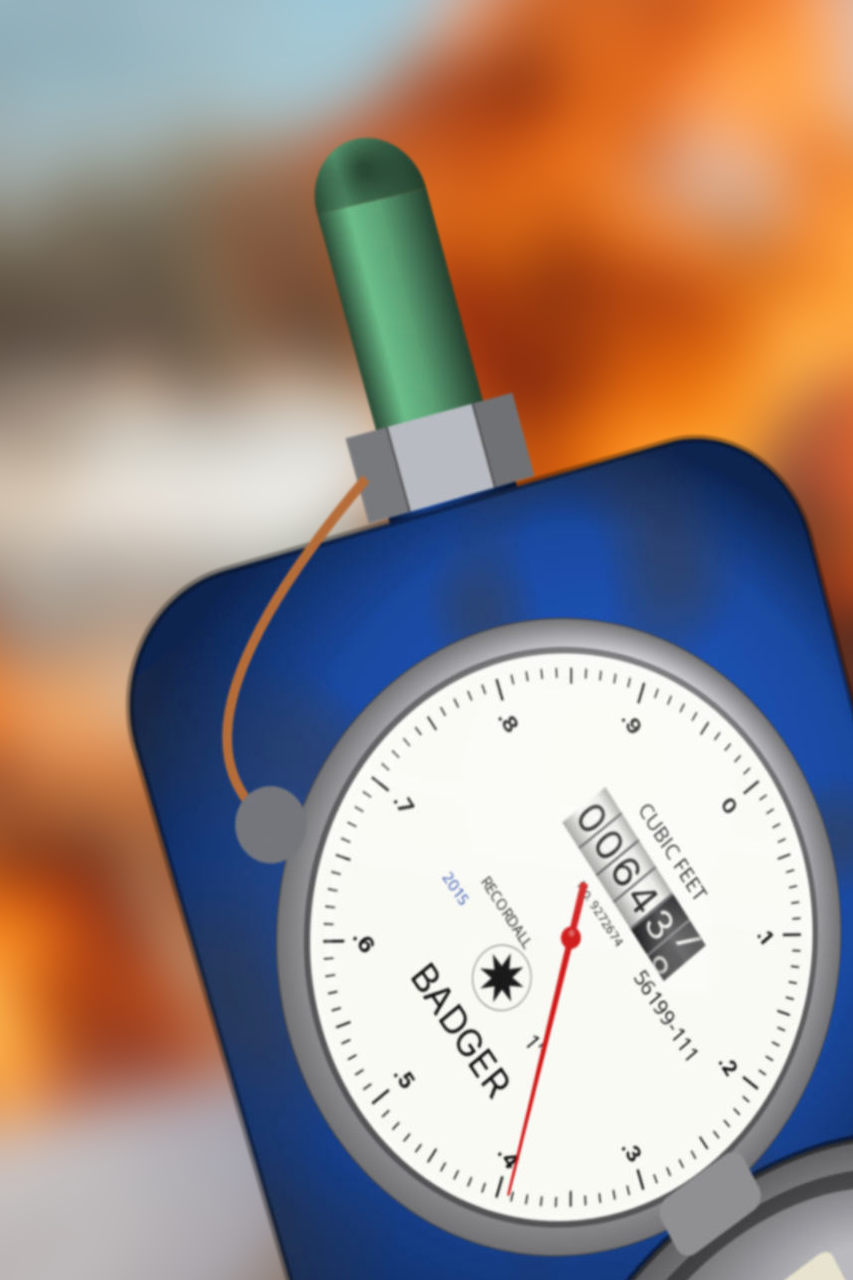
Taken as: 6437.39
